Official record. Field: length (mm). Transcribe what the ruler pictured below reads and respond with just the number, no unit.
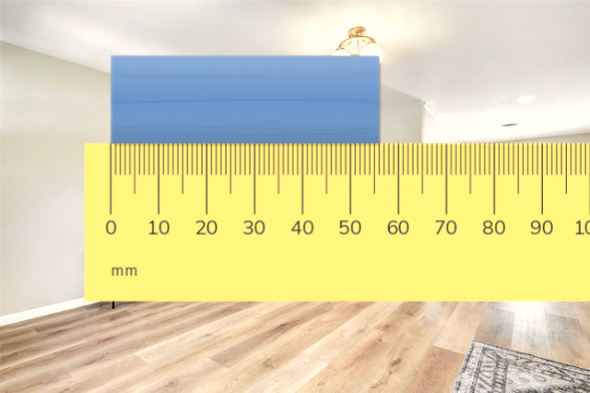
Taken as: 56
